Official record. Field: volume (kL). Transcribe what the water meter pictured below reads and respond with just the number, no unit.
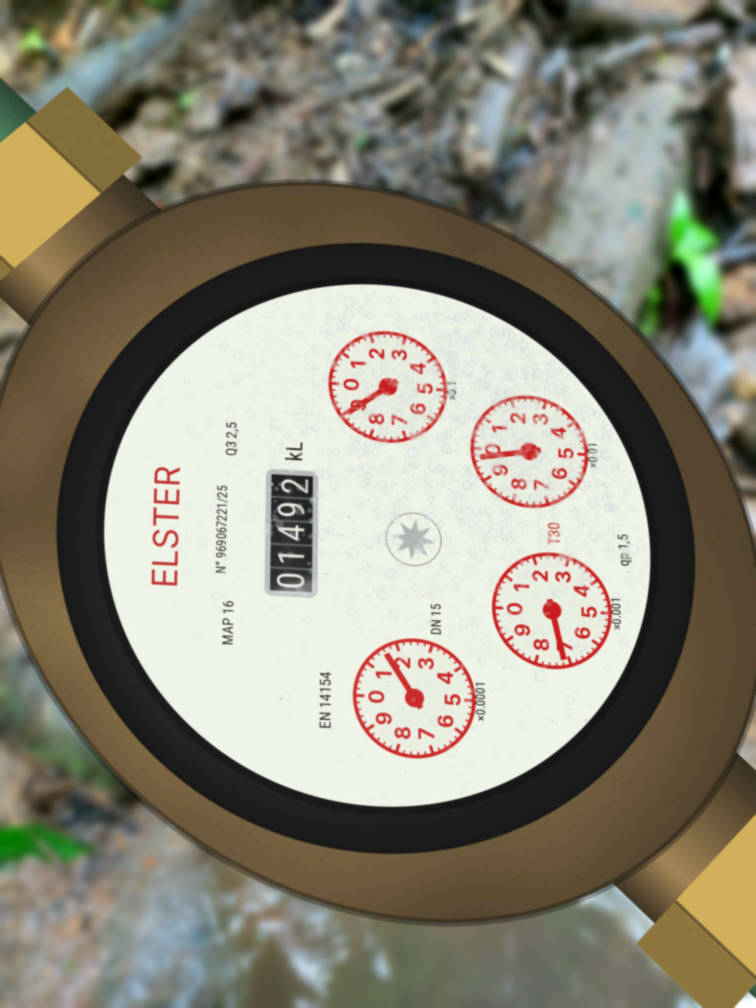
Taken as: 1491.8971
